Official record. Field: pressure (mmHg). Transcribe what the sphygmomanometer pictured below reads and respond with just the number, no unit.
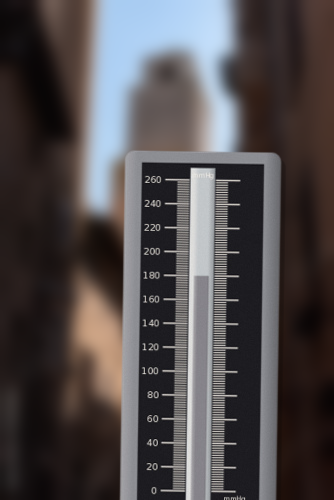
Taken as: 180
